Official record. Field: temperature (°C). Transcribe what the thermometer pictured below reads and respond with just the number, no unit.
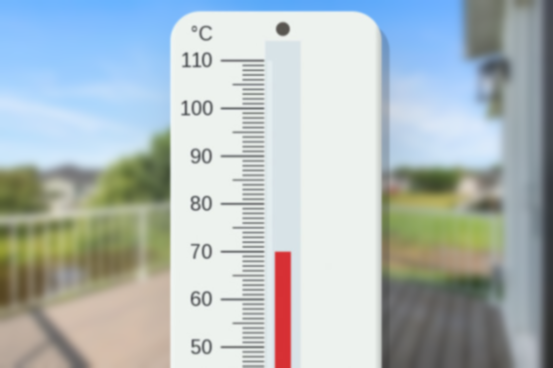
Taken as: 70
